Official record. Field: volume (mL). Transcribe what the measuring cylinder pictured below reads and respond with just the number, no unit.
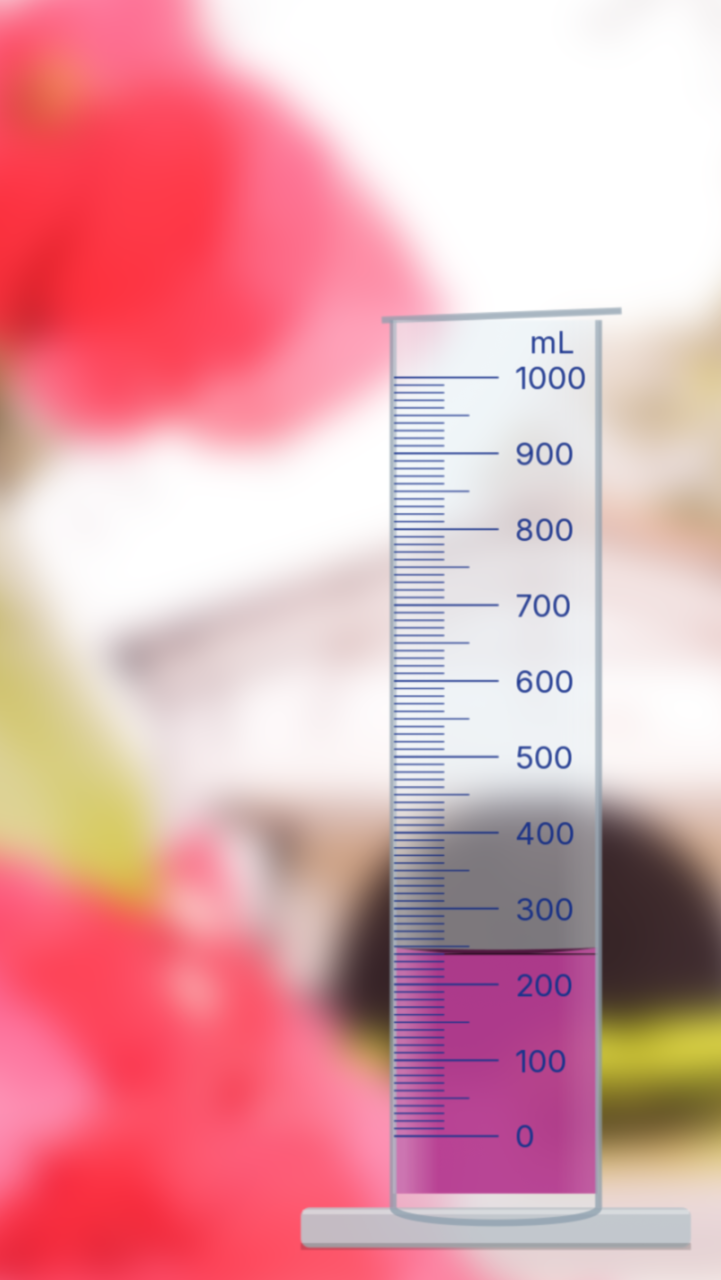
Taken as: 240
